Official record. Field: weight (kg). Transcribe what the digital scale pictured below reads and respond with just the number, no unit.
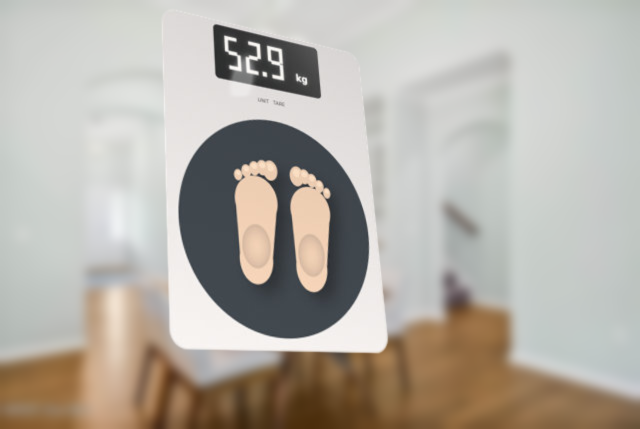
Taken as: 52.9
